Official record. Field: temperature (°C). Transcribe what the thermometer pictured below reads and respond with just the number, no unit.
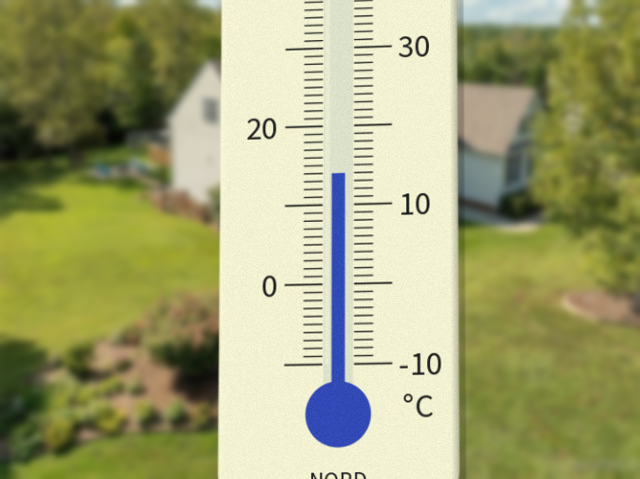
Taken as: 14
